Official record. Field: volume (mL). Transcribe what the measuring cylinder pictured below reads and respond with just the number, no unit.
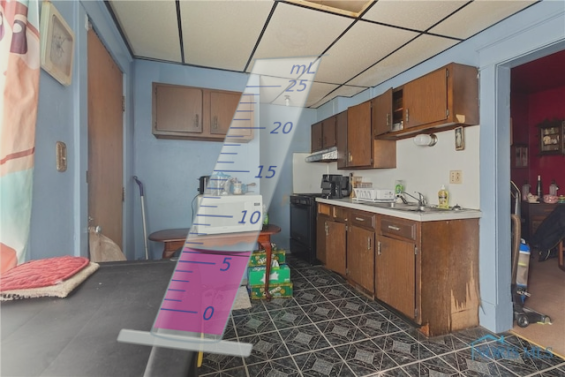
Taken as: 6
